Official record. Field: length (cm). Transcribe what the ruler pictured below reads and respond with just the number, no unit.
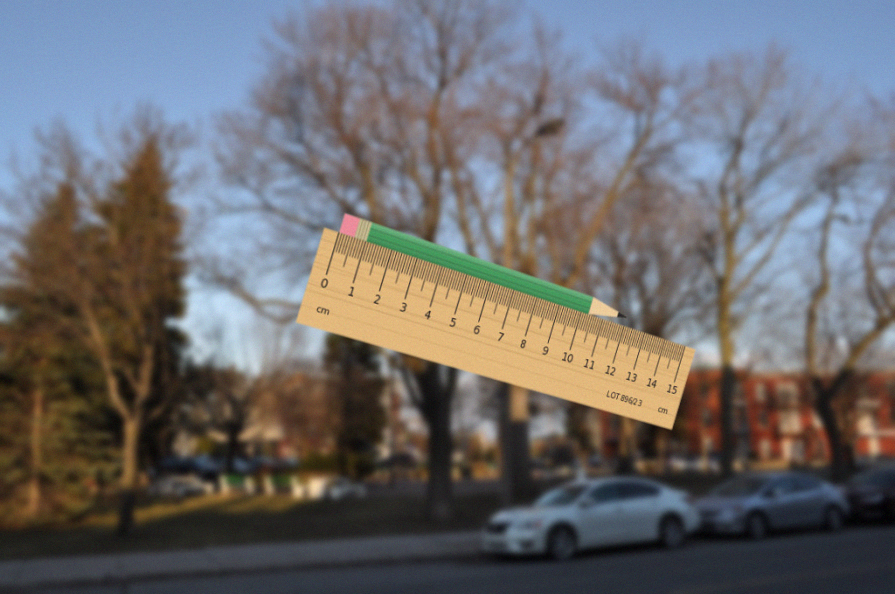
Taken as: 12
